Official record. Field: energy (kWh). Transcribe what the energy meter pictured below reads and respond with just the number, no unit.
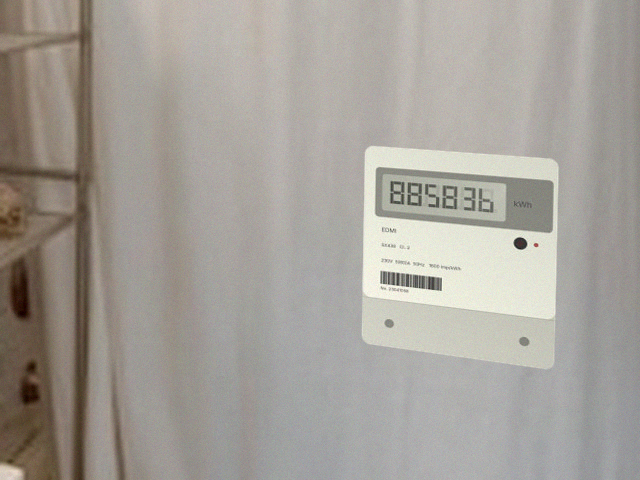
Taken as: 885836
